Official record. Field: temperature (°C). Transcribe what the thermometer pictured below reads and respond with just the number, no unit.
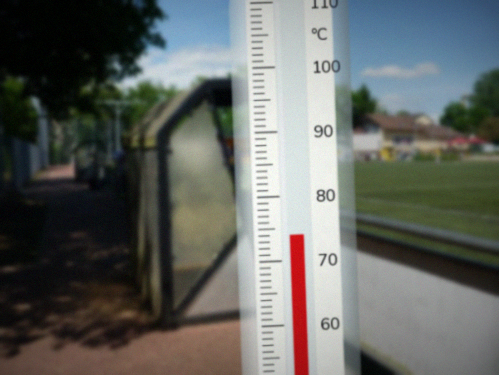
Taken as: 74
